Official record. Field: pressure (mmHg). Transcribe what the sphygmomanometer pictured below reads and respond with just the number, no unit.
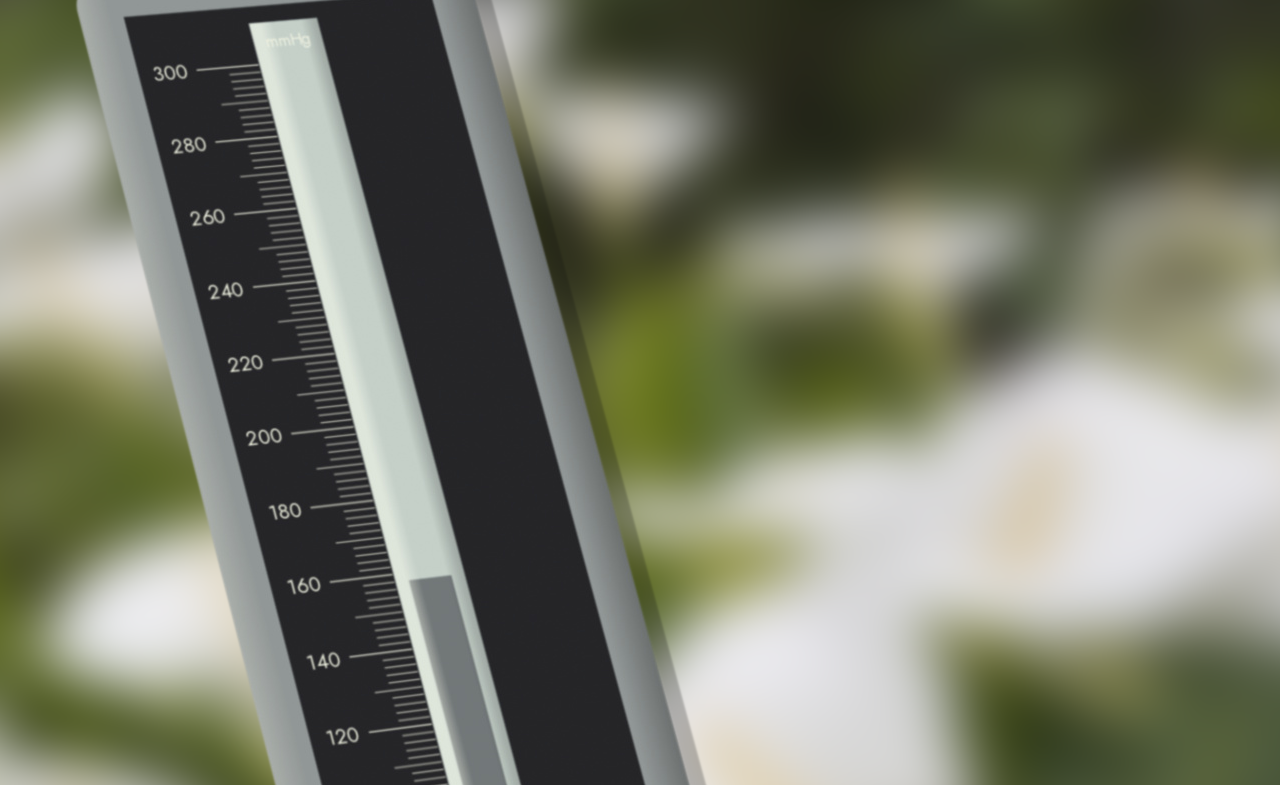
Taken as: 158
